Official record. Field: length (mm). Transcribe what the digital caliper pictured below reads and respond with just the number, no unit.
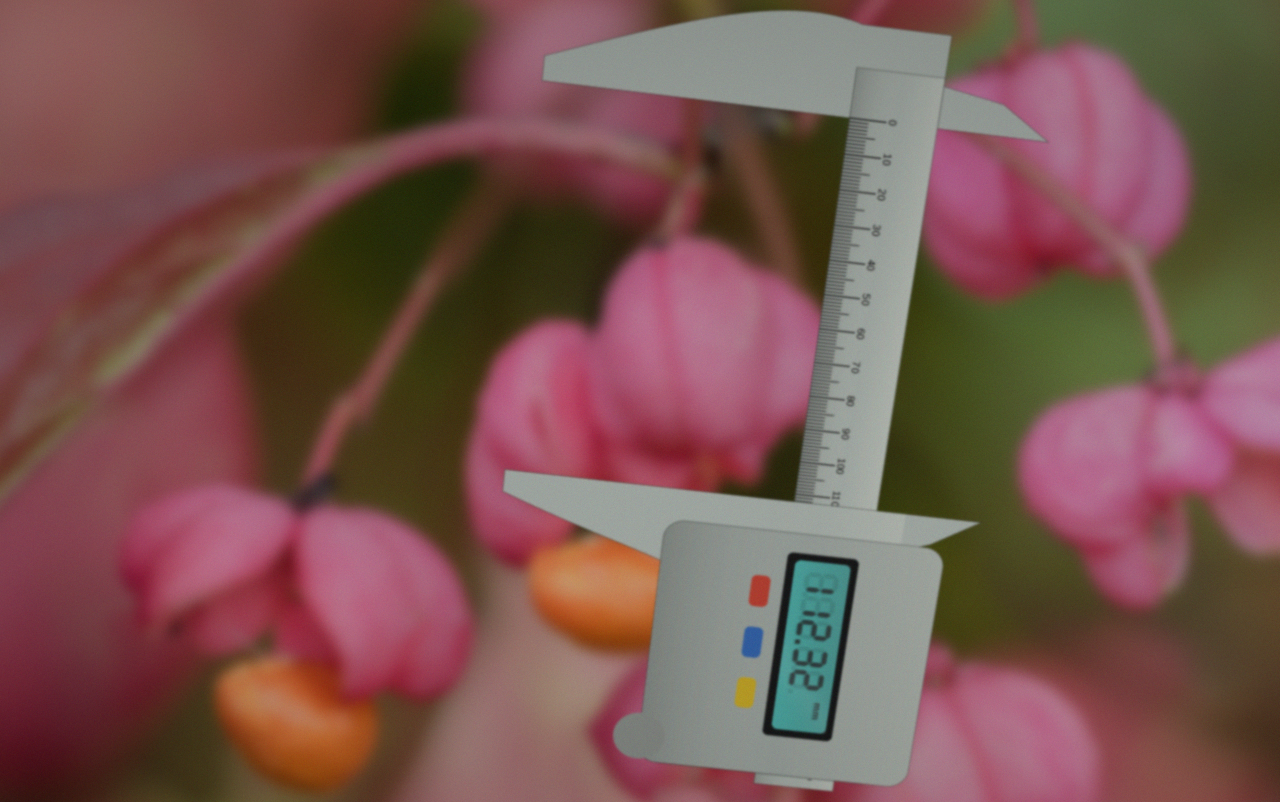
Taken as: 112.32
